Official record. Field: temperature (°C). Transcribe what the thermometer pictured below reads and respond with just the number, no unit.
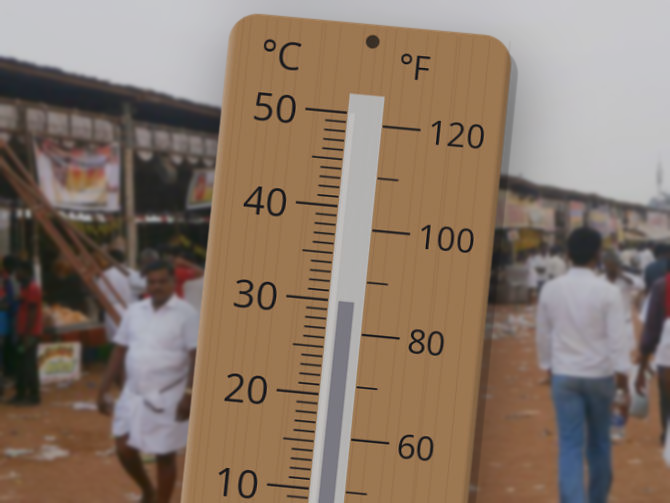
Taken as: 30
